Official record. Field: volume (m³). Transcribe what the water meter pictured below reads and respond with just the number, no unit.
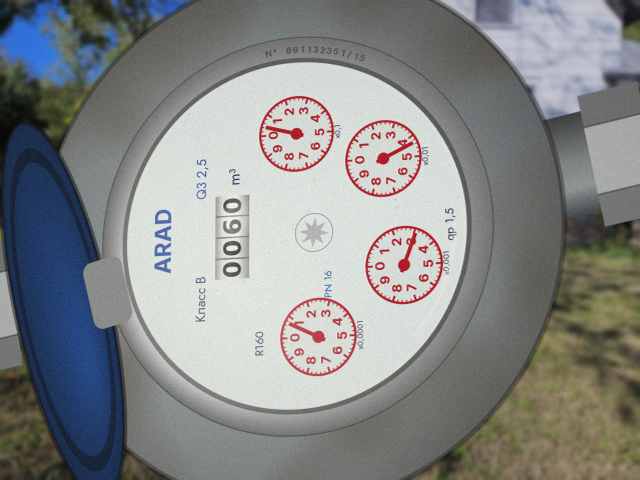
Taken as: 60.0430
